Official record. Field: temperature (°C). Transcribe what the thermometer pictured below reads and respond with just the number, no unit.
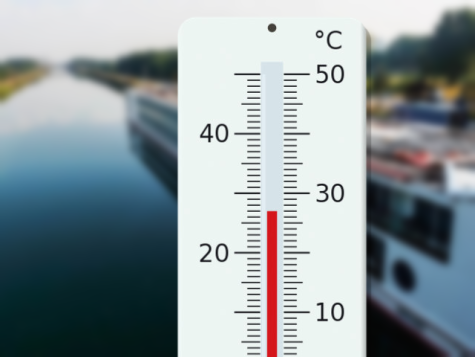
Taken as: 27
